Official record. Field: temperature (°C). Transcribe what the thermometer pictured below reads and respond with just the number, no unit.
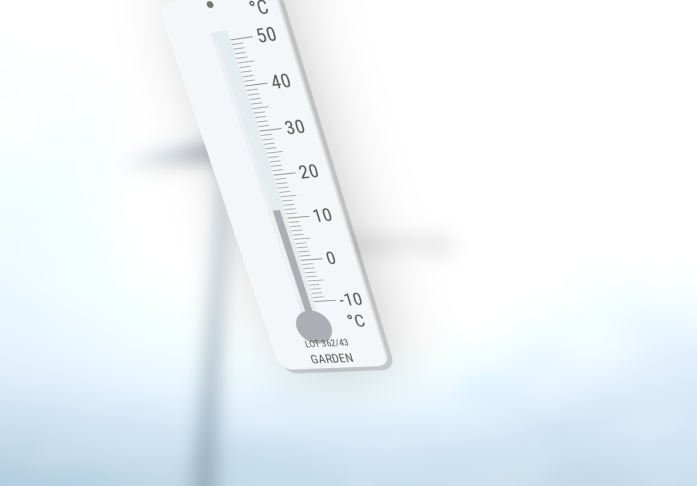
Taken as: 12
